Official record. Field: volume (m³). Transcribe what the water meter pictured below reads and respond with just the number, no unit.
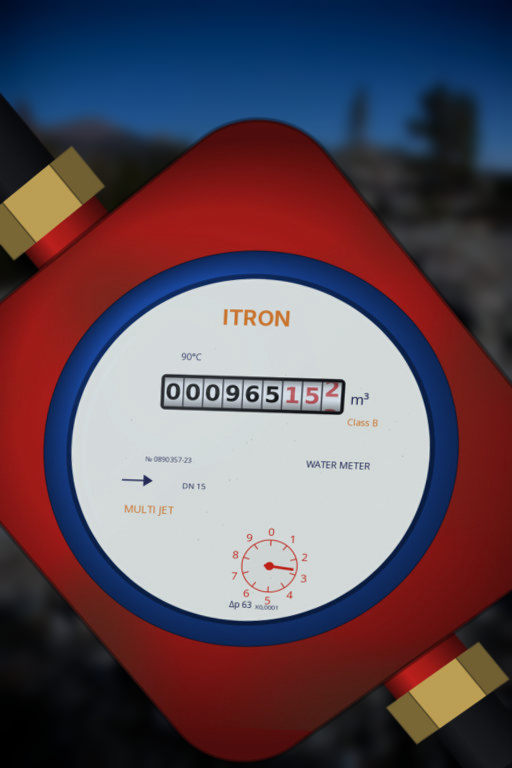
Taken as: 965.1522
